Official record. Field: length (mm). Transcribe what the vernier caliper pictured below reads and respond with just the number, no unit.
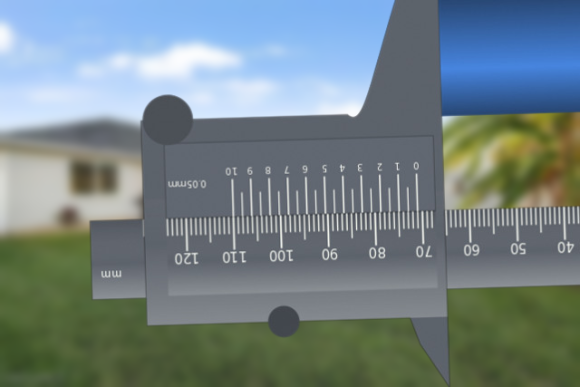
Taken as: 71.0
